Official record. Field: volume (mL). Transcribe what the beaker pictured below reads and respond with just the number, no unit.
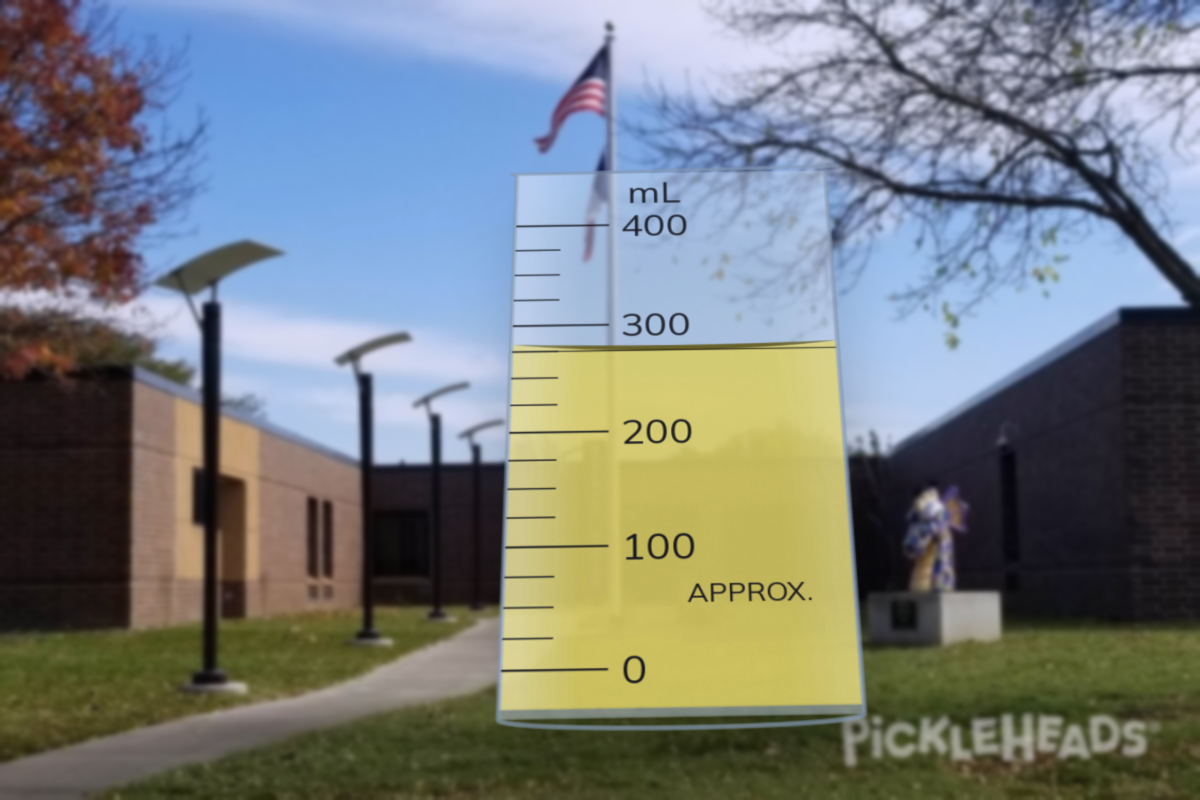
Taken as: 275
